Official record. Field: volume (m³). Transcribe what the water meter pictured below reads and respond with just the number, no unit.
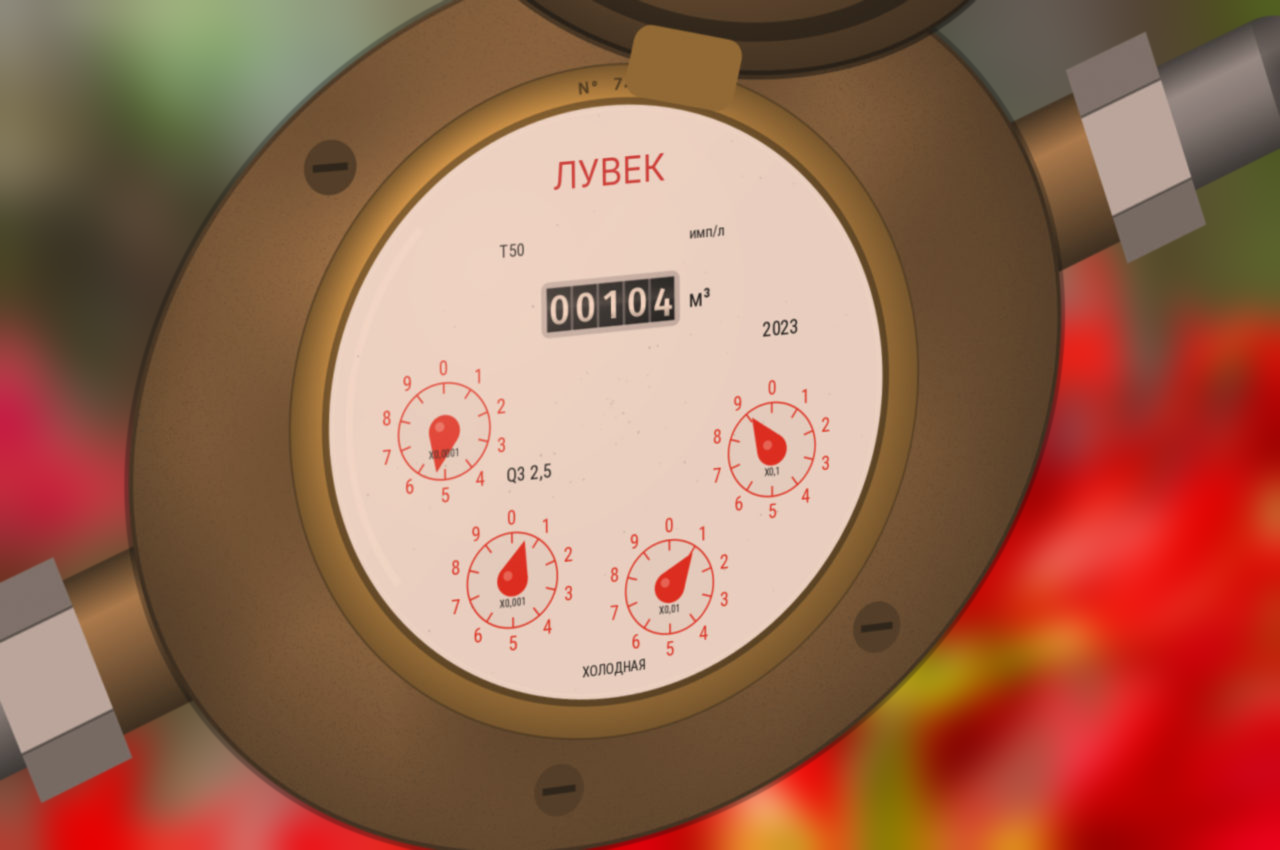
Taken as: 103.9105
